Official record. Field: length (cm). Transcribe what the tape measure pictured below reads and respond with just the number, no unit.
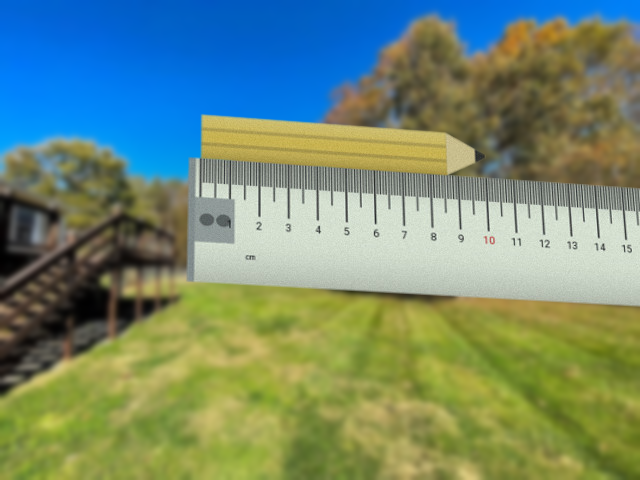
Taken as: 10
